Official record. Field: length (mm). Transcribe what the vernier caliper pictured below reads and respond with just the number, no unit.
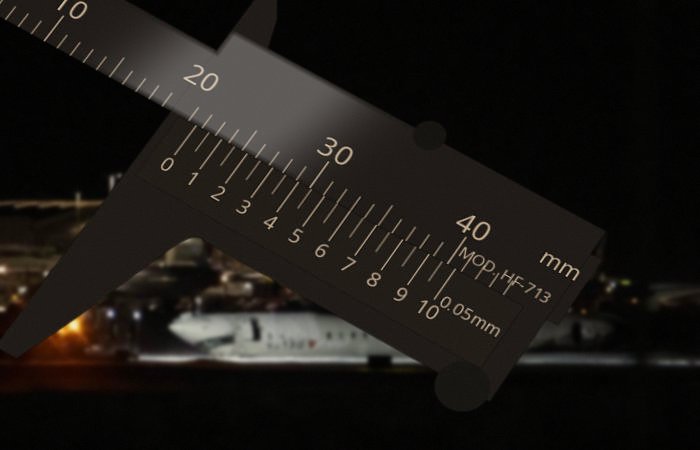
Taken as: 21.6
